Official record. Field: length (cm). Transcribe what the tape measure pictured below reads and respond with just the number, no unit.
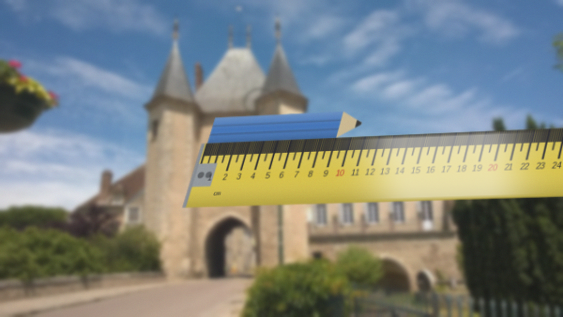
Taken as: 10.5
